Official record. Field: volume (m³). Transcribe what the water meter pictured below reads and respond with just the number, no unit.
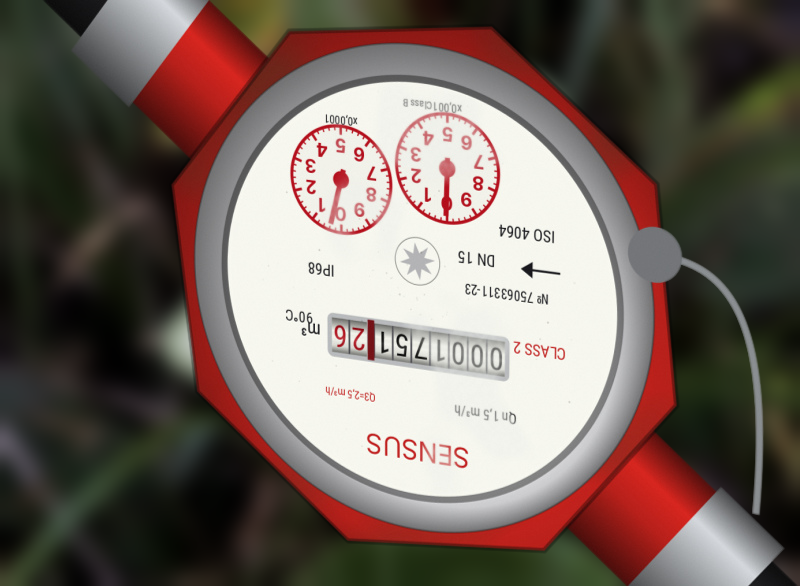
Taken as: 1751.2600
